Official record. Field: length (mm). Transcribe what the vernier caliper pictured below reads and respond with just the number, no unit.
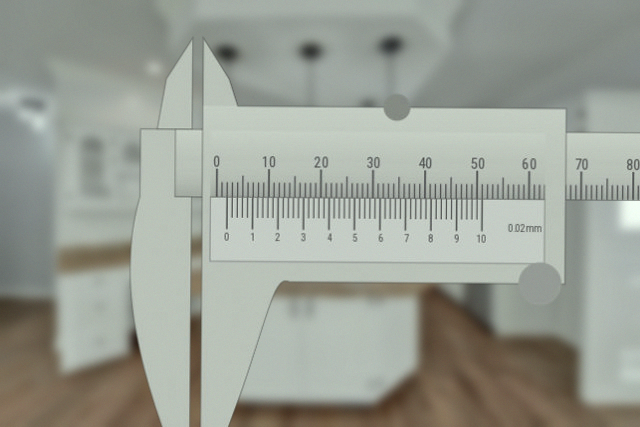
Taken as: 2.0
